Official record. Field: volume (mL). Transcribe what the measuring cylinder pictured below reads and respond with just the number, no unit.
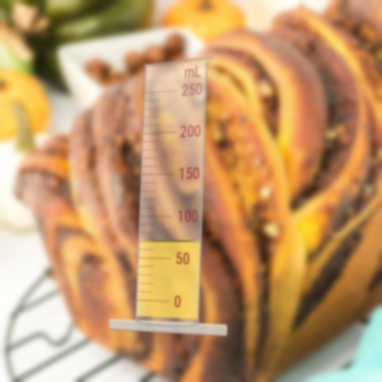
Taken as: 70
